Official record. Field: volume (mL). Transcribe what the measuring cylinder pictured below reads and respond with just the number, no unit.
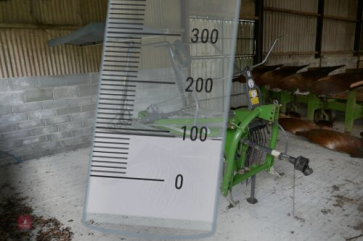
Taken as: 90
